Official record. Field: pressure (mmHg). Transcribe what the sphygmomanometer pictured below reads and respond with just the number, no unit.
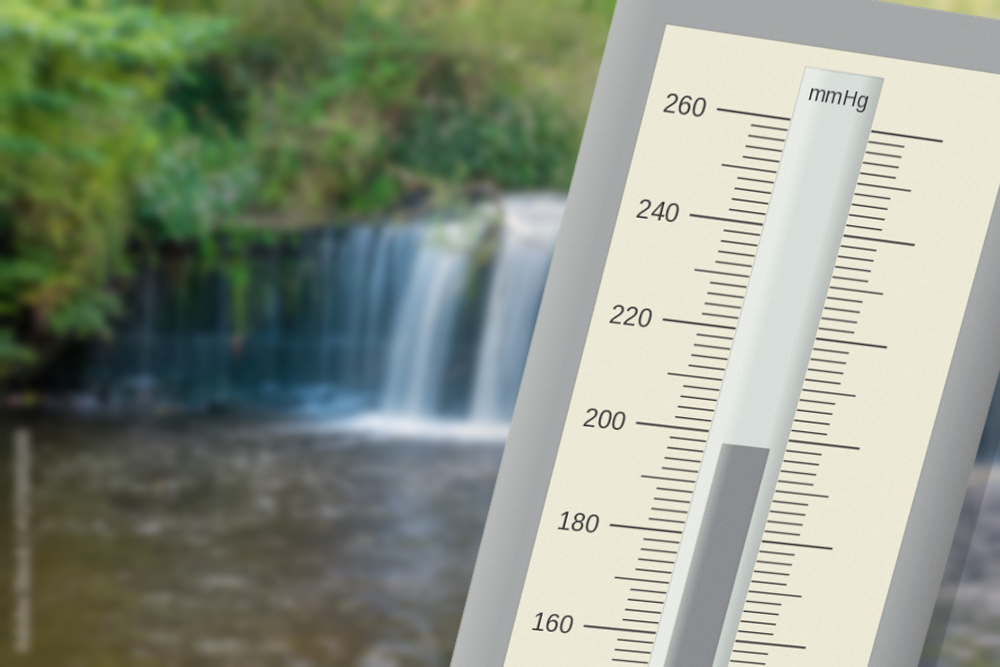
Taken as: 198
